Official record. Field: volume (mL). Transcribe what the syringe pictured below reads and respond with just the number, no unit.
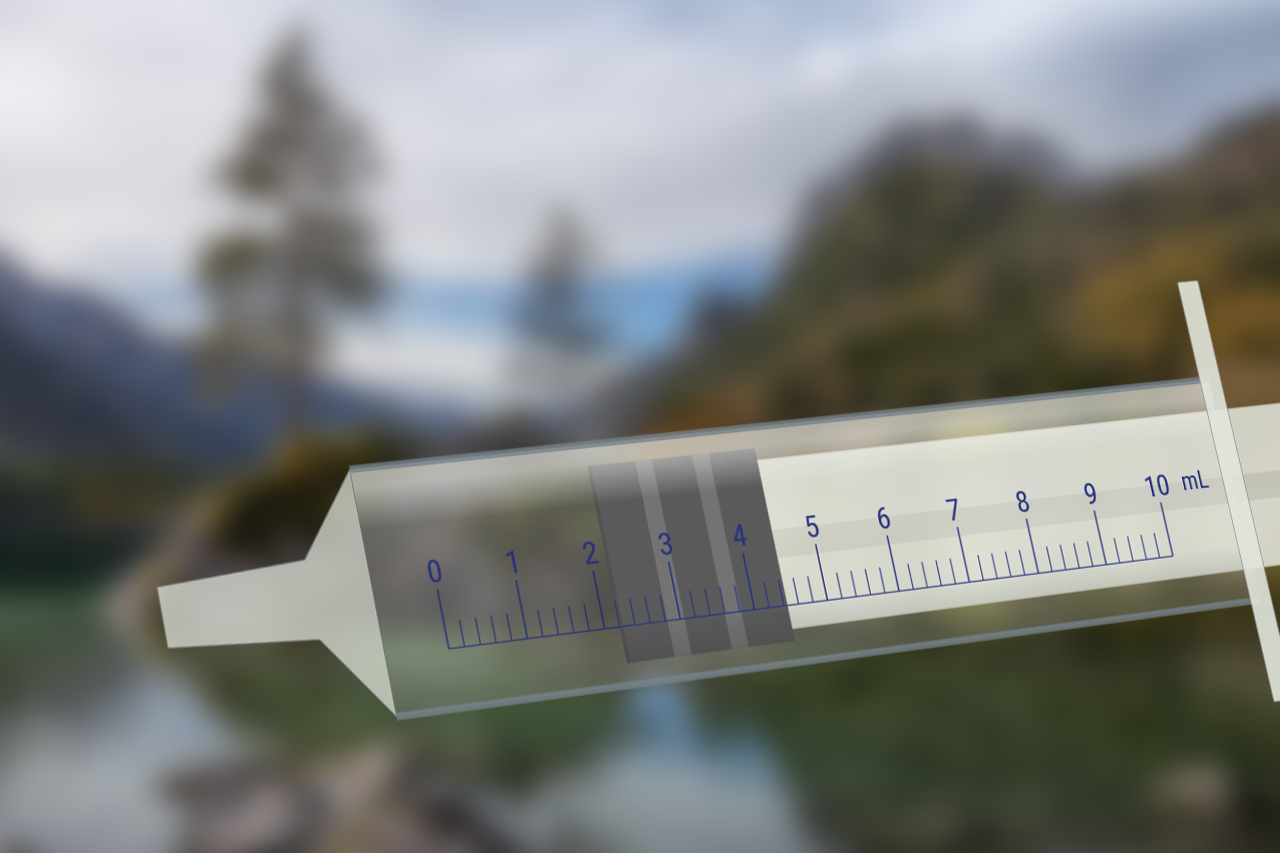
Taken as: 2.2
